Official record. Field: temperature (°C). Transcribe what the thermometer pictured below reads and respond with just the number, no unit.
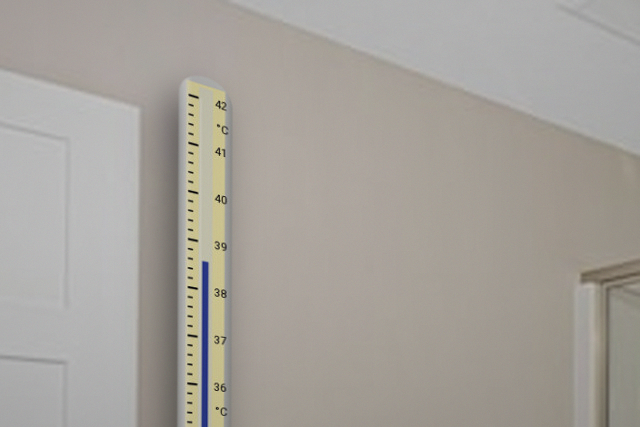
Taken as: 38.6
